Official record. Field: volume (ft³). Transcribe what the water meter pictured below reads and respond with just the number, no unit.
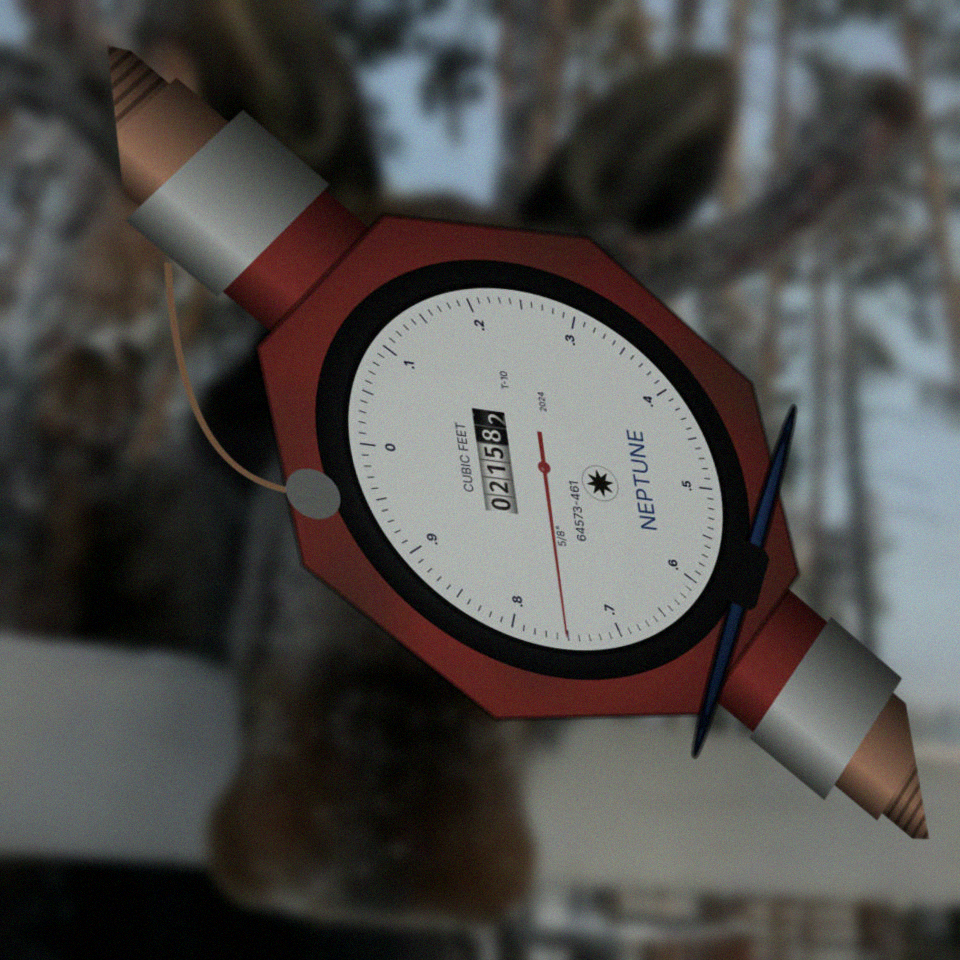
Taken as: 21581.75
